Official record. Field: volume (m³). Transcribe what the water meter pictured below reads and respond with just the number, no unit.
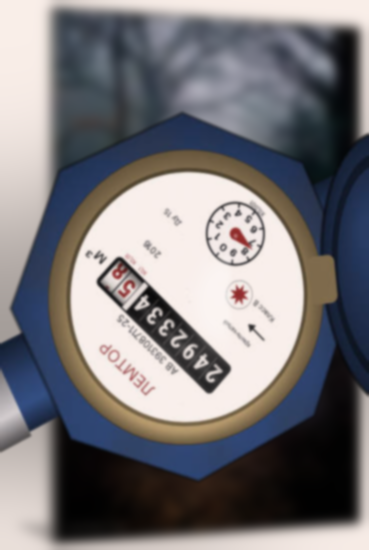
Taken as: 2492334.577
